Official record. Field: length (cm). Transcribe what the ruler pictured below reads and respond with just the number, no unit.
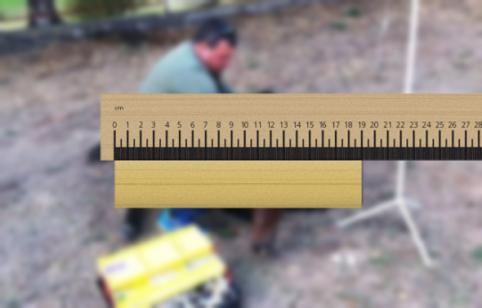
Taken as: 19
